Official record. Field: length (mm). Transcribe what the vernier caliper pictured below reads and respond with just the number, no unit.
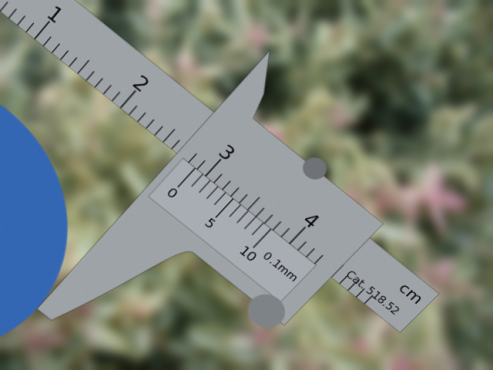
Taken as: 28.8
